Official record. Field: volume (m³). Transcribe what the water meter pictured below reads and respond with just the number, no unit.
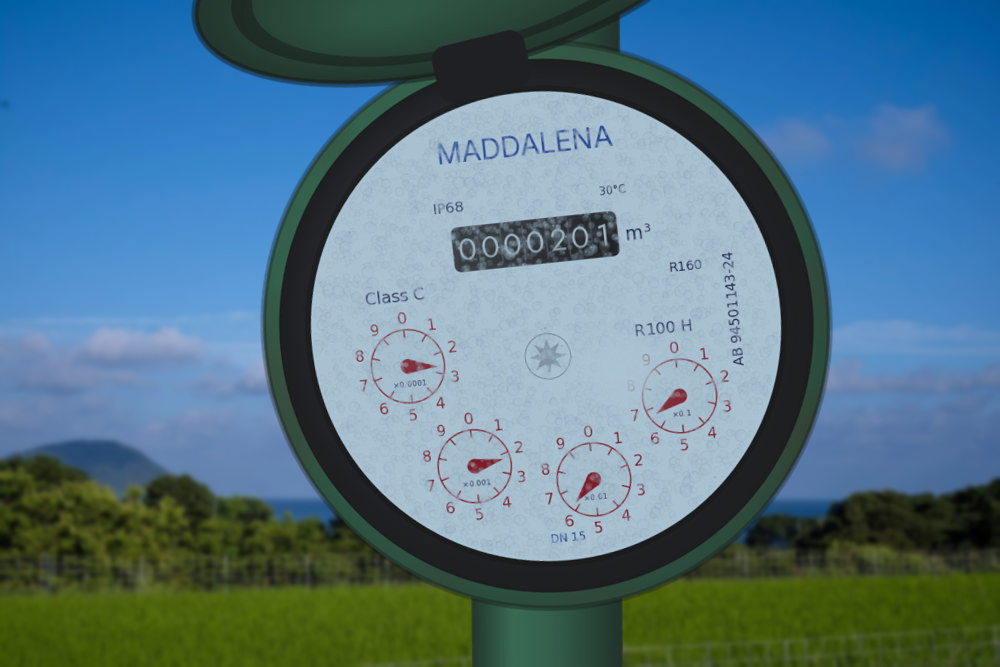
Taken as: 201.6622
